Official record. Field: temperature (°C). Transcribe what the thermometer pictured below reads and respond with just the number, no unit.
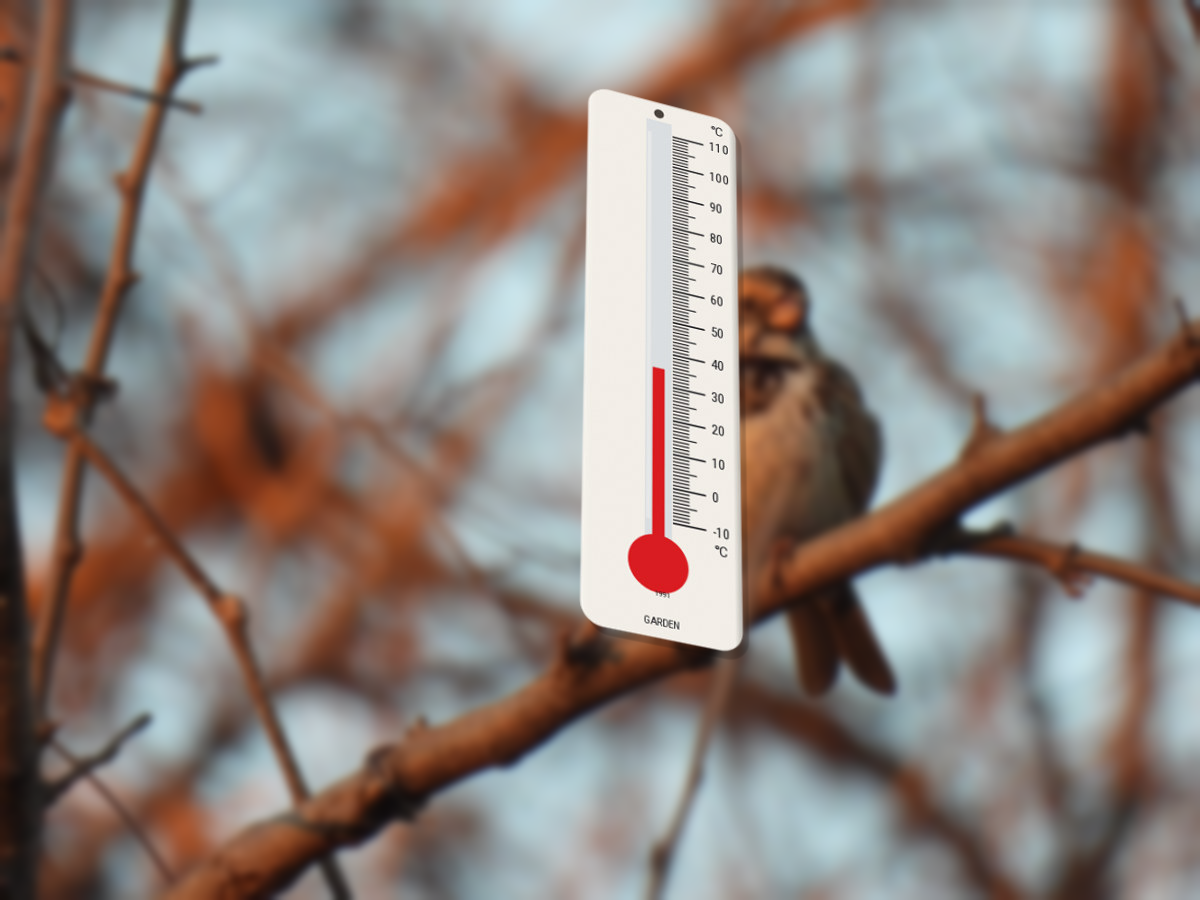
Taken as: 35
